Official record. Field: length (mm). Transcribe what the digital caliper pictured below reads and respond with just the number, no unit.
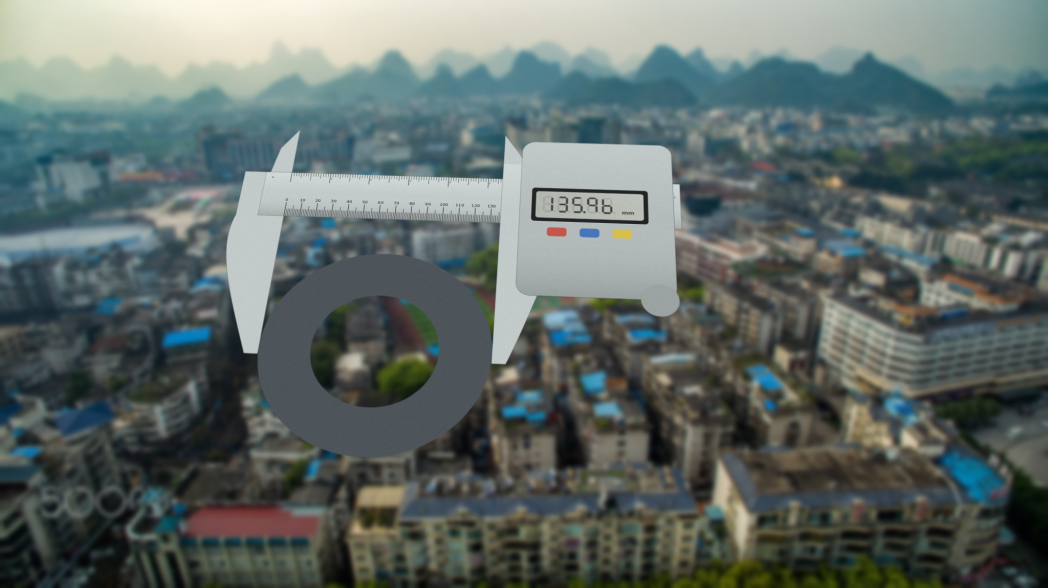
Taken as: 135.96
